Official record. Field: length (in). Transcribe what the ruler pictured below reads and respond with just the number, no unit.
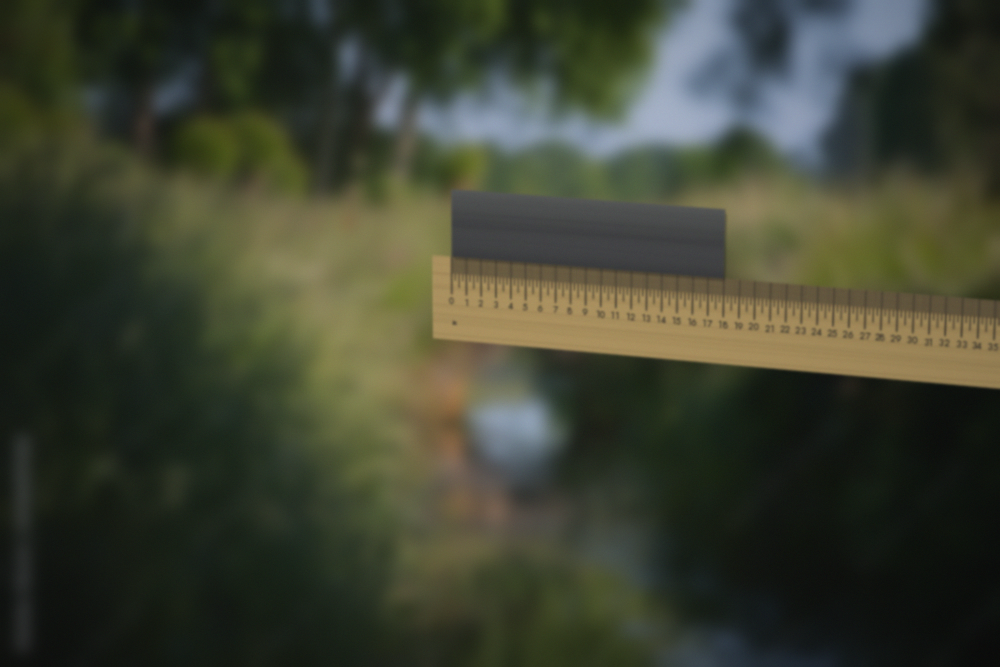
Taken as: 18
